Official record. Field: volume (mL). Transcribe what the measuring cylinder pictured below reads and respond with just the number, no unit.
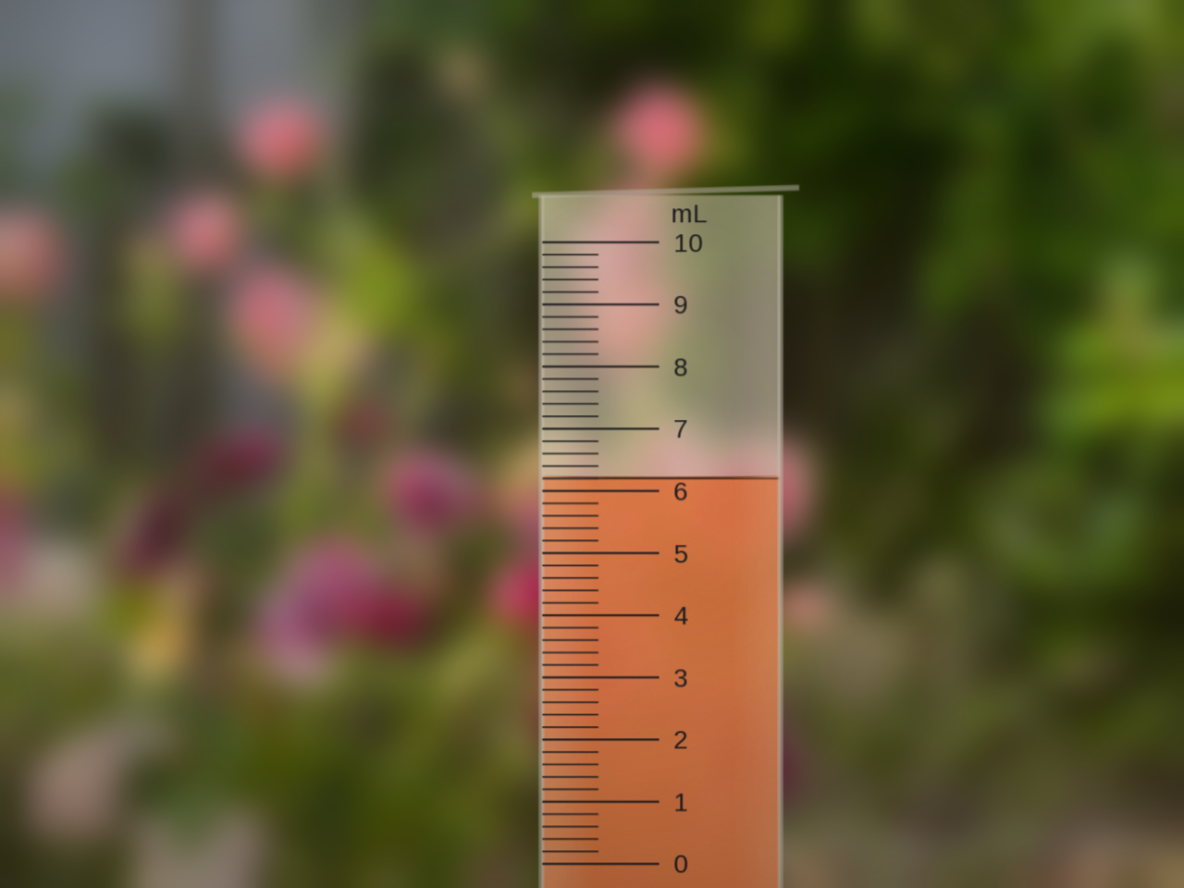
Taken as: 6.2
